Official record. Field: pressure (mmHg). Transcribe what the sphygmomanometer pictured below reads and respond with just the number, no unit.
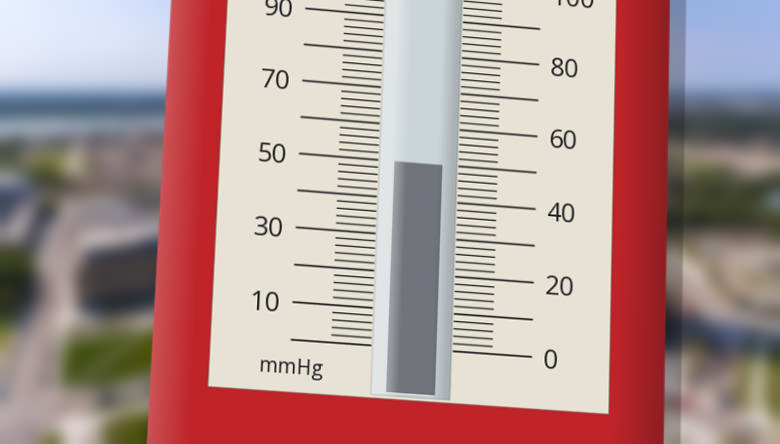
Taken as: 50
